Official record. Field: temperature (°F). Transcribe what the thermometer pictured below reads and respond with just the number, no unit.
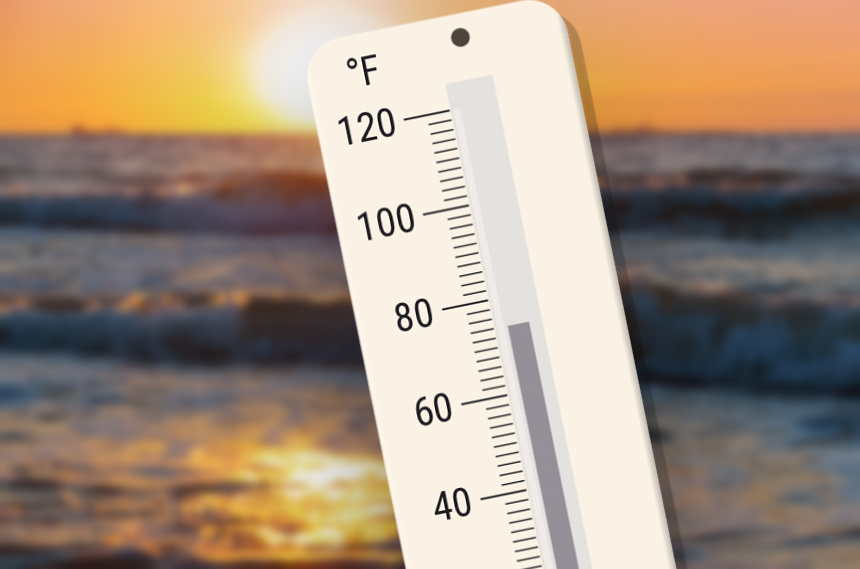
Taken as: 74
